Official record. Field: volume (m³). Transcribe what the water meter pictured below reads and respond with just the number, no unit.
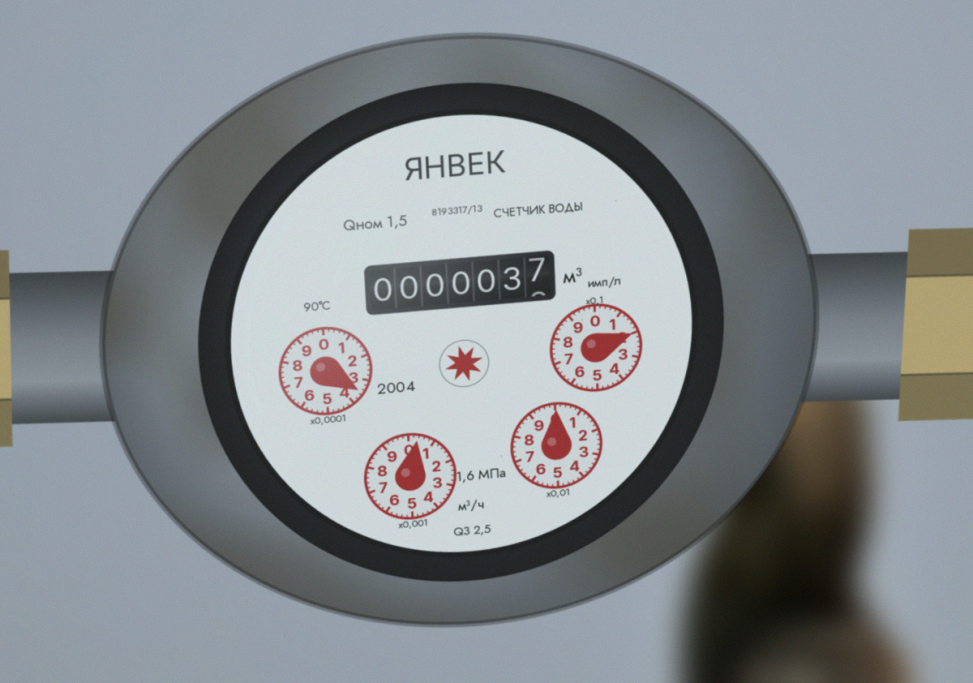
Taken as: 37.2003
